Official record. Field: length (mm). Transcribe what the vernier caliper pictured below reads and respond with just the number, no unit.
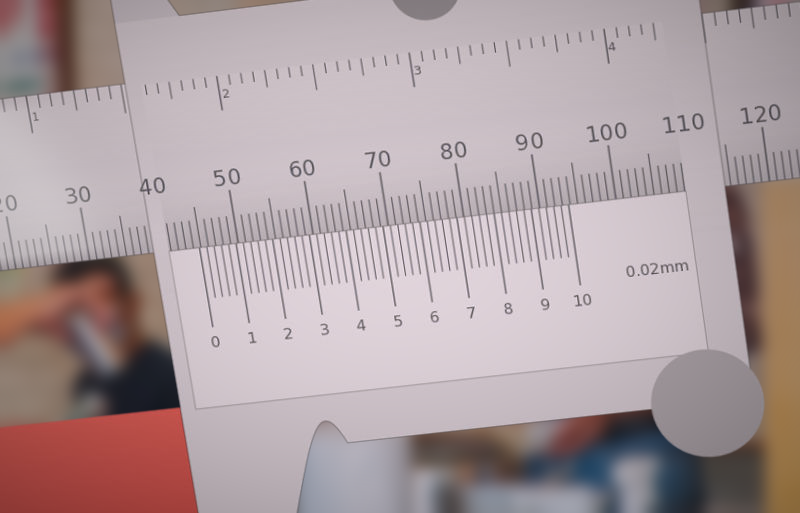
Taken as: 44.8
